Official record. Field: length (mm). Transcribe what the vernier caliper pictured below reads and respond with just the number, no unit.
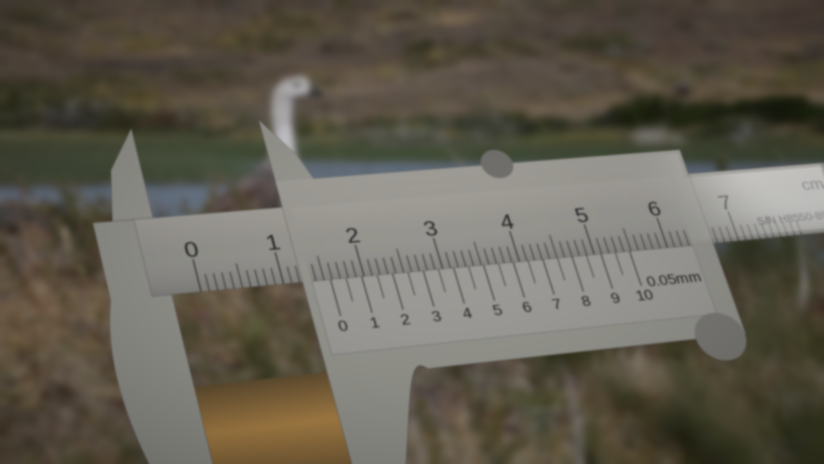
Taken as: 15.8
